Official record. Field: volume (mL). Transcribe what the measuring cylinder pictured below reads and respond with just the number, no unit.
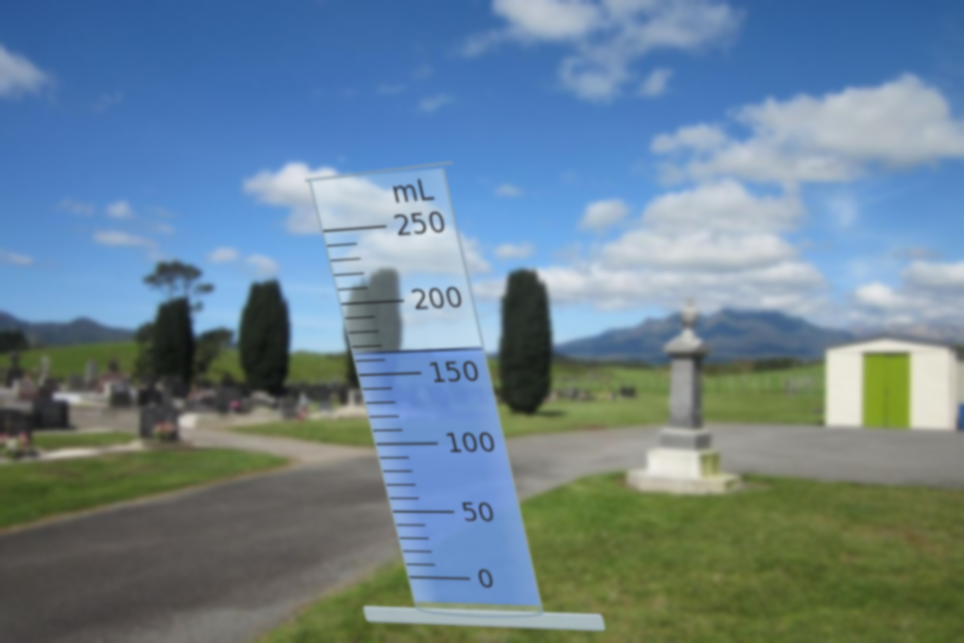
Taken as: 165
